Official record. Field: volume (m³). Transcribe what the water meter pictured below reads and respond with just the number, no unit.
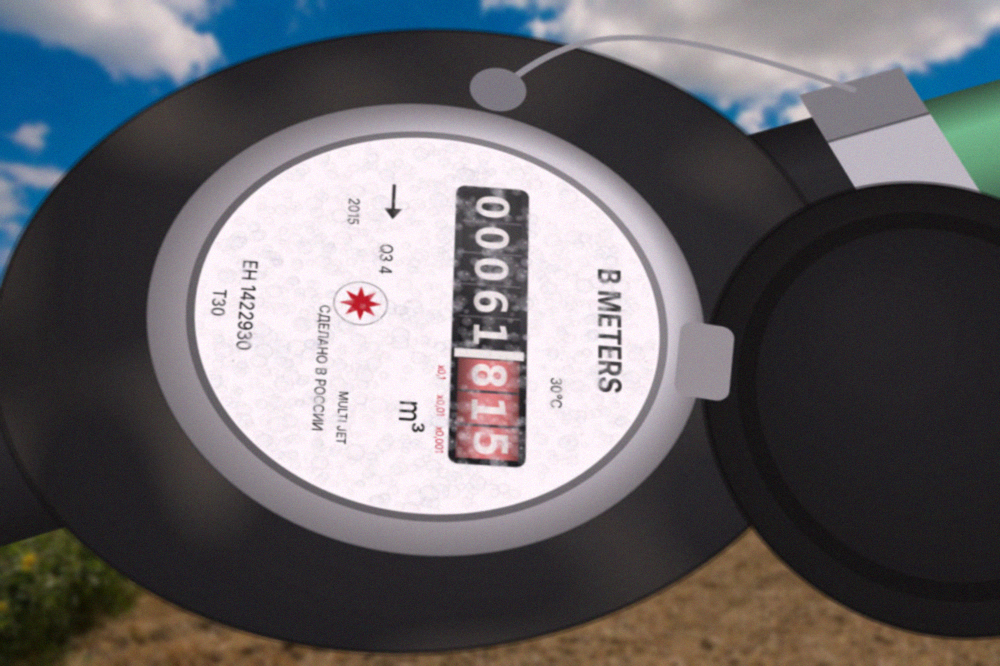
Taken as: 61.815
